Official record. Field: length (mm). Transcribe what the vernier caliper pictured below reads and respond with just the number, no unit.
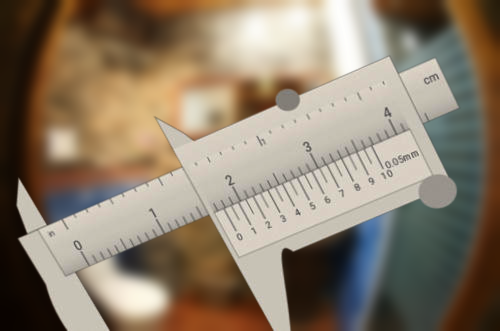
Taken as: 17.8
